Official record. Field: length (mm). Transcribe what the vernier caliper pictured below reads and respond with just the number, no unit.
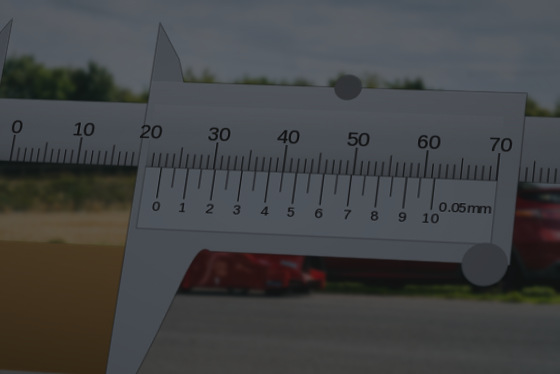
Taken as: 22.4
